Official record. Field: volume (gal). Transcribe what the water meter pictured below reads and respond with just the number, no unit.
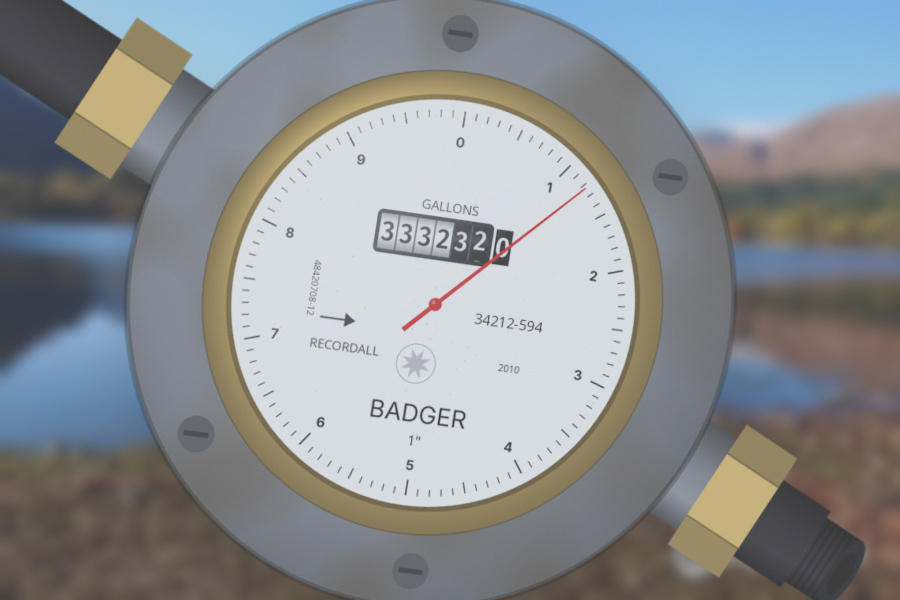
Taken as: 3332321.2
